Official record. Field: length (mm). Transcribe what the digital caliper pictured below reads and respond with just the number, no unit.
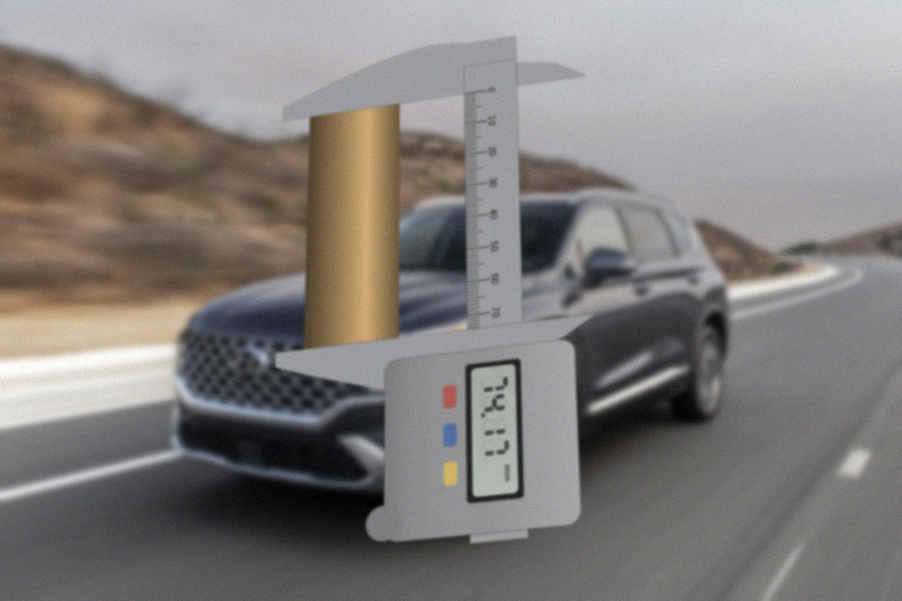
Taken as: 74.17
